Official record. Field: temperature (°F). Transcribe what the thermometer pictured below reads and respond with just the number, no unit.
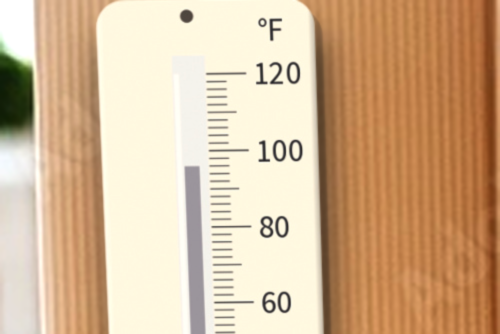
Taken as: 96
